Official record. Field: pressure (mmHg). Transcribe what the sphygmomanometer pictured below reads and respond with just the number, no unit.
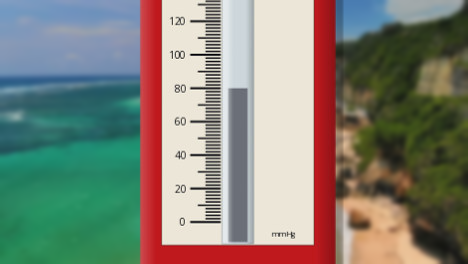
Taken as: 80
